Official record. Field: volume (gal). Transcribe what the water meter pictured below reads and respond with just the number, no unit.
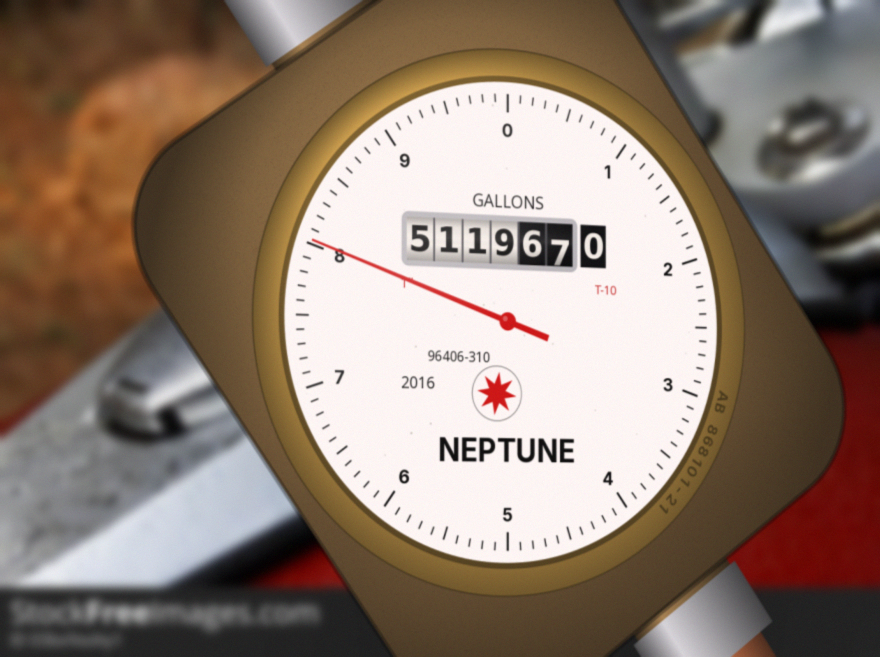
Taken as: 5119668.0
